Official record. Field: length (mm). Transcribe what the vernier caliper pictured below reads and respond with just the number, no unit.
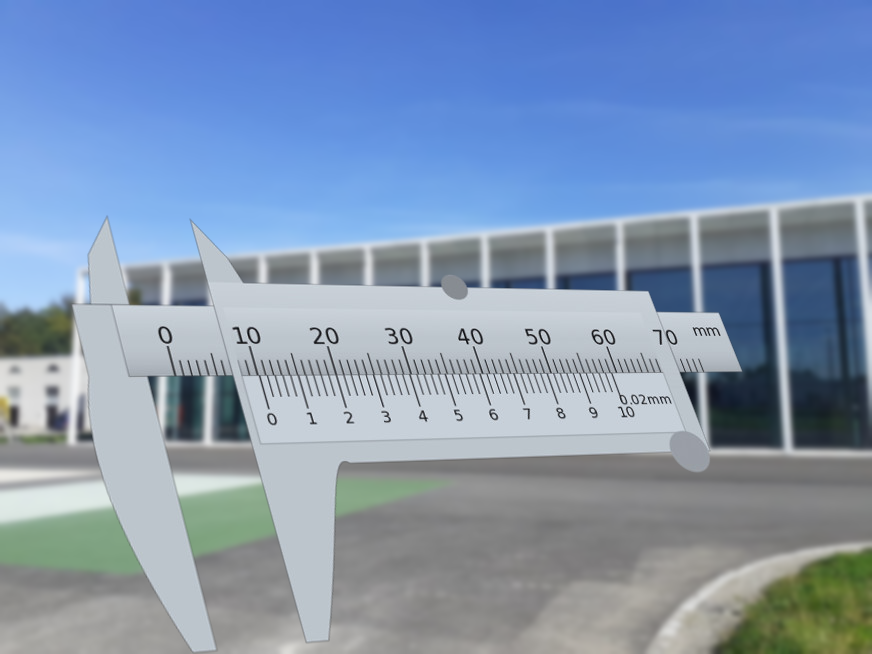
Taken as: 10.2
